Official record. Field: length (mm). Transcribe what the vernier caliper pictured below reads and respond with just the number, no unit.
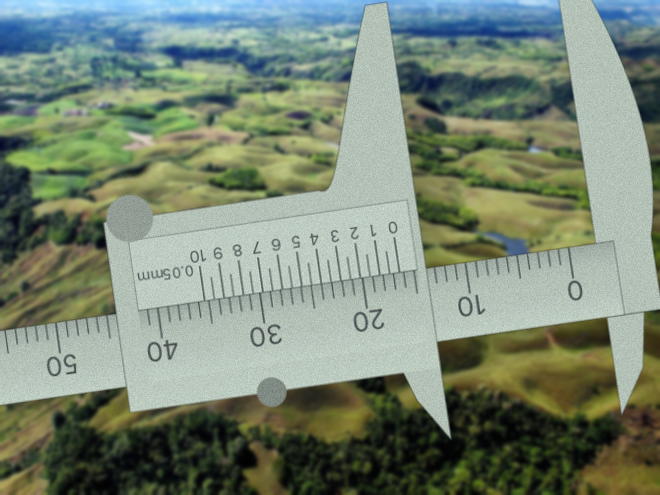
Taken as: 16.4
